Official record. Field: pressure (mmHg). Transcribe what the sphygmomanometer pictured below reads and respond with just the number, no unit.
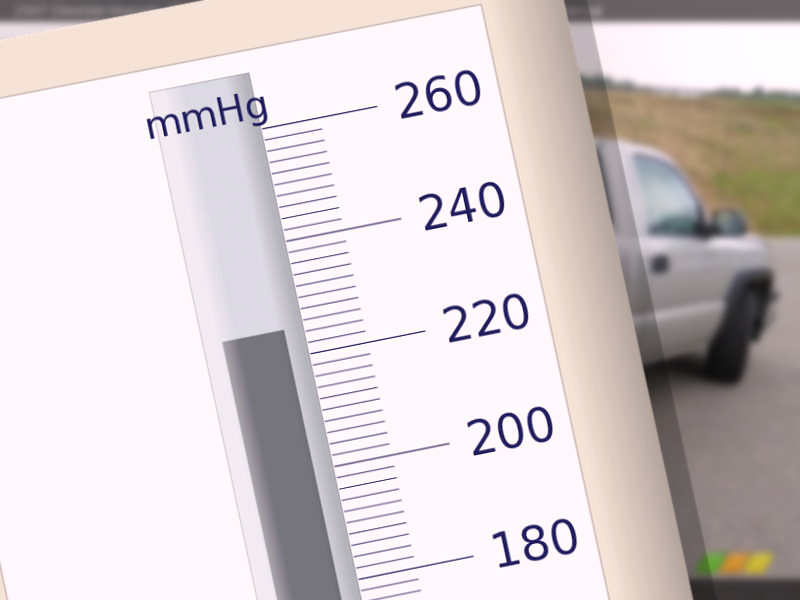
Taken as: 225
